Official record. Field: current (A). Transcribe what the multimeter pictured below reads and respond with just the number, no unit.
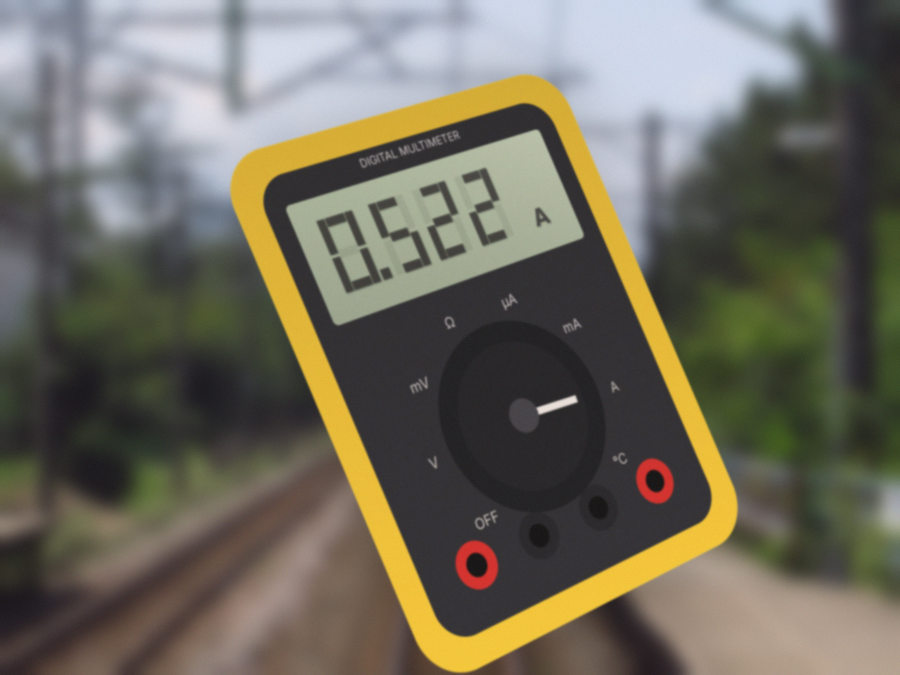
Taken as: 0.522
